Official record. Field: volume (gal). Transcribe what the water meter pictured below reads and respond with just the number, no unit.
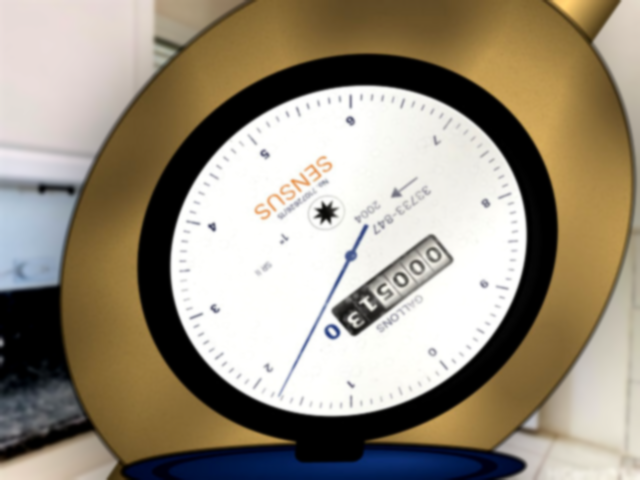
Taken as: 5131.7
